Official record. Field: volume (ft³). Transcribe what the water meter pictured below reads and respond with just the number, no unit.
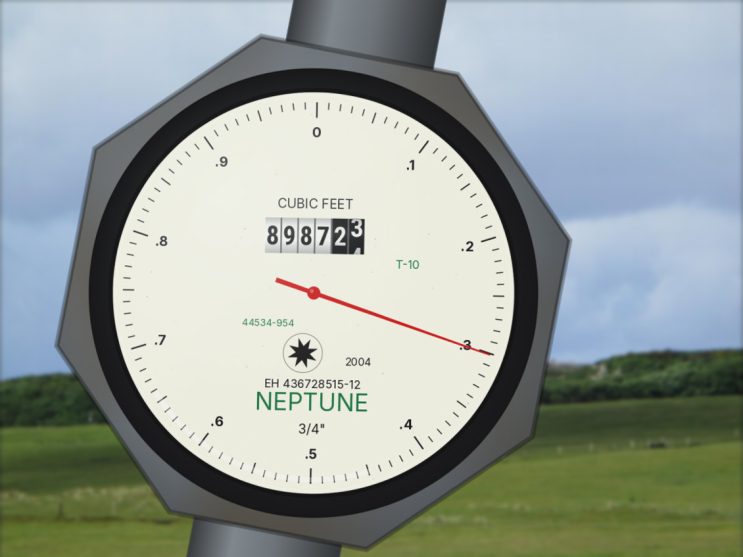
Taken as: 898723.30
